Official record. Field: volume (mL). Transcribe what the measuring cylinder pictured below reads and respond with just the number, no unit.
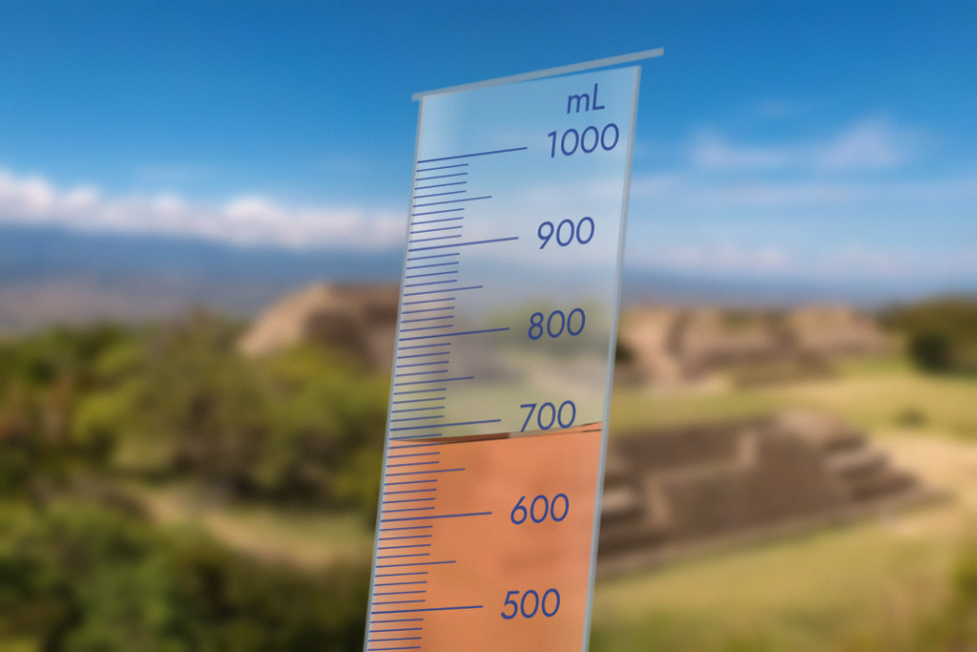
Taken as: 680
